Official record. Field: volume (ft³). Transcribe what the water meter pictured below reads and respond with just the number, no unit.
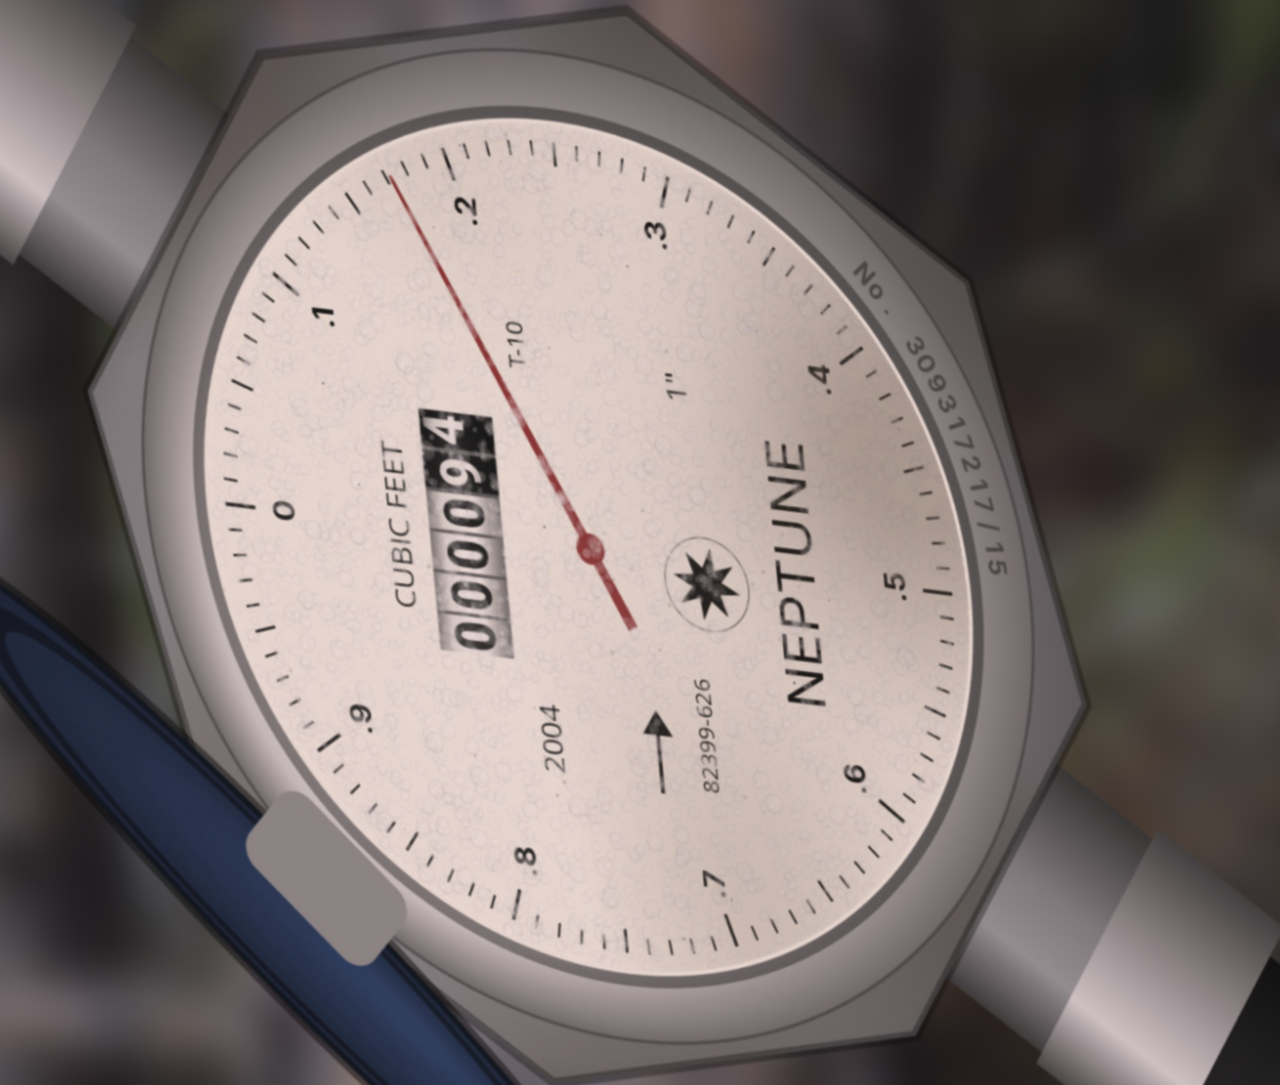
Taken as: 94.17
